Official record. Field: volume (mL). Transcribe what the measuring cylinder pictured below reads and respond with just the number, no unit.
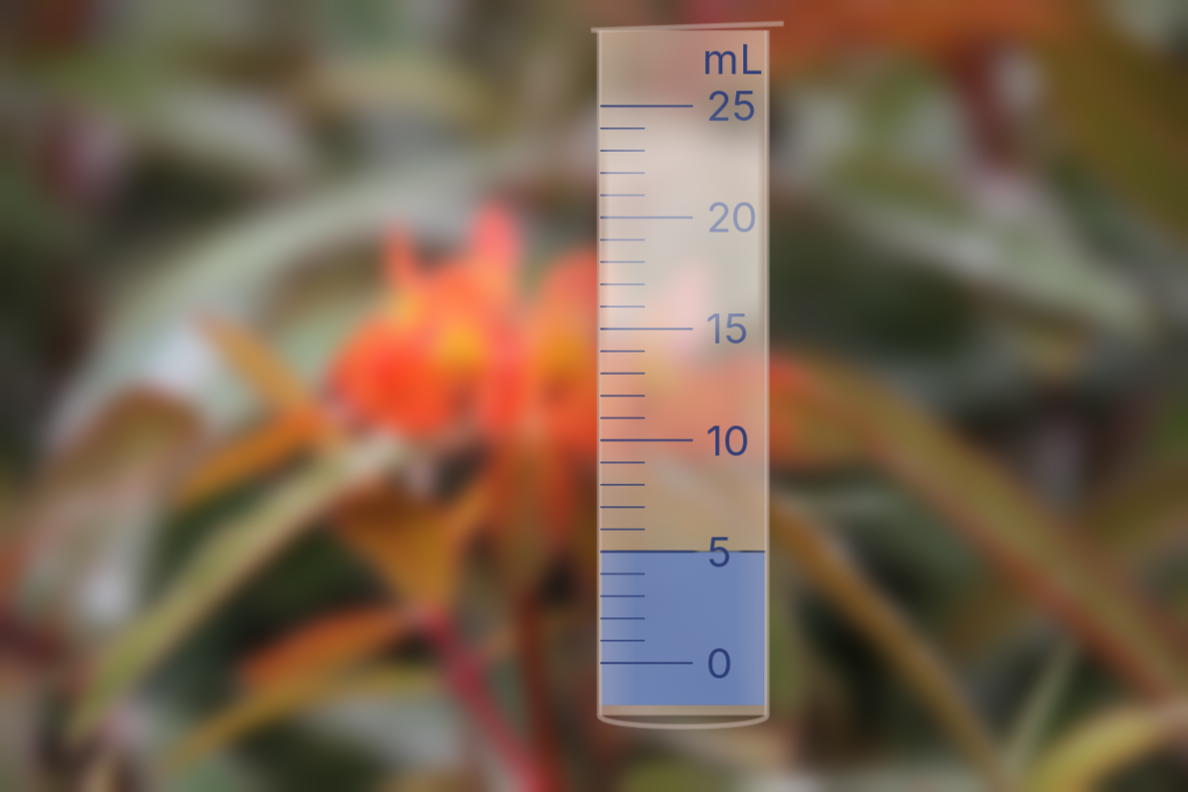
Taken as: 5
